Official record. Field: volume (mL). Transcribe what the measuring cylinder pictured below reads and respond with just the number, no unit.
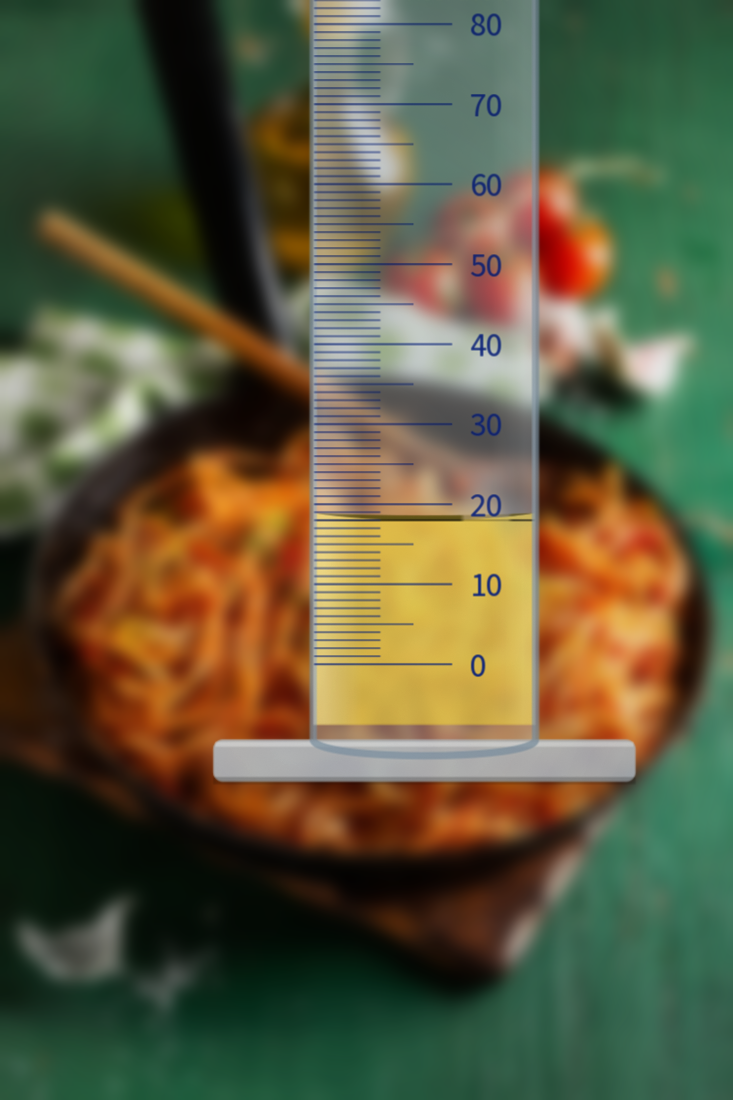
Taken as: 18
